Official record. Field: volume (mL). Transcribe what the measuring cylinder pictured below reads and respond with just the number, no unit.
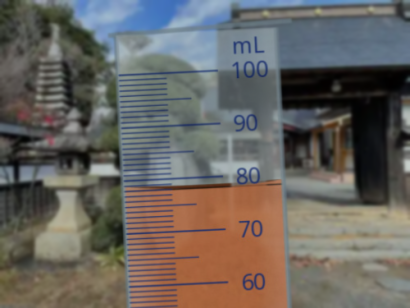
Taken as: 78
